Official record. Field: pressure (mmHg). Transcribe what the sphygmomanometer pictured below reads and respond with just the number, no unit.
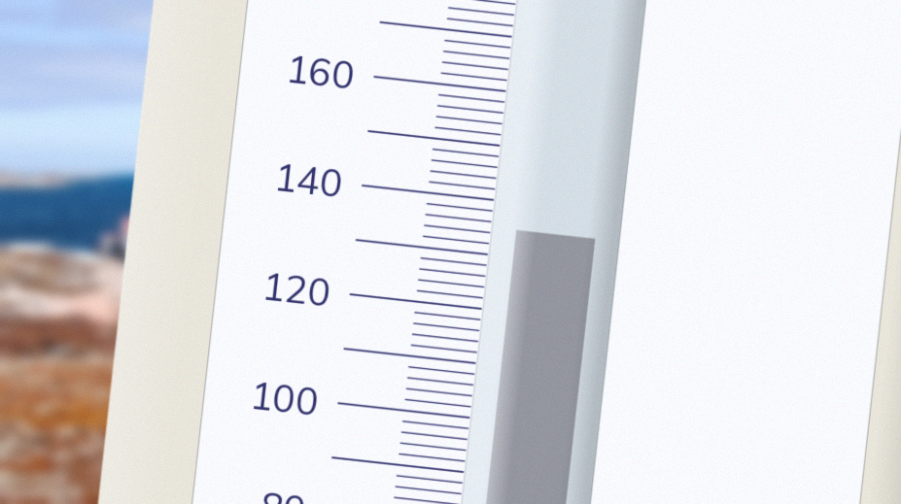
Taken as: 135
